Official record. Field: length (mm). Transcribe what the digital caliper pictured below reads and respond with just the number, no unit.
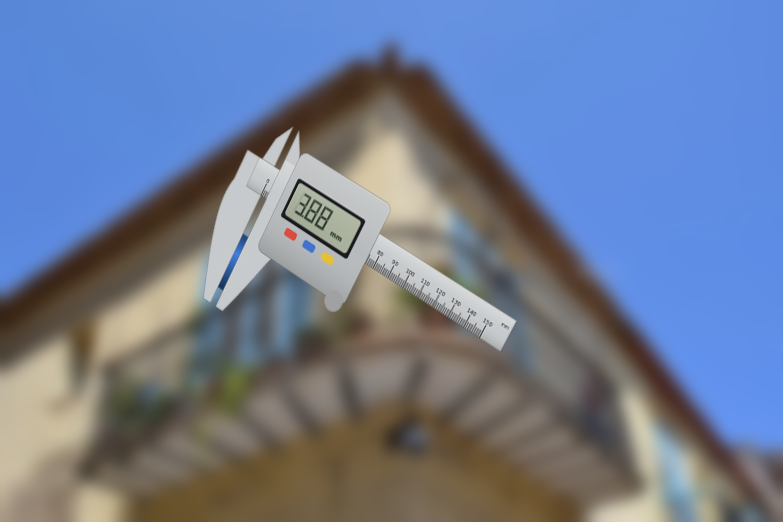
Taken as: 3.88
